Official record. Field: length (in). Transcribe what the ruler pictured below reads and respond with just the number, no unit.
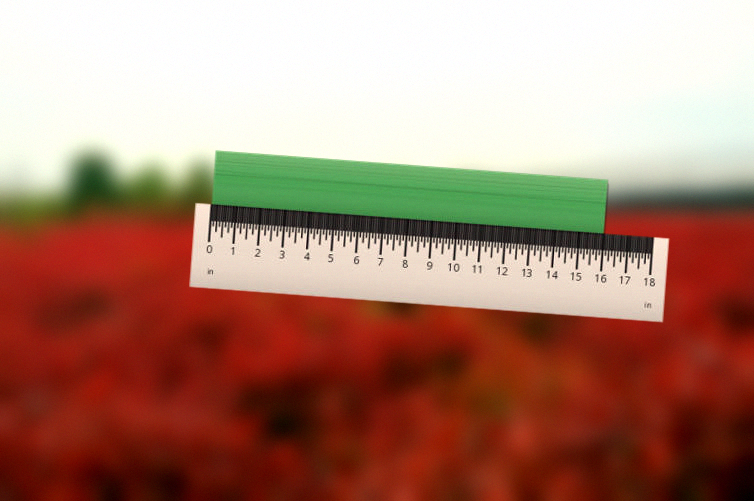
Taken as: 16
